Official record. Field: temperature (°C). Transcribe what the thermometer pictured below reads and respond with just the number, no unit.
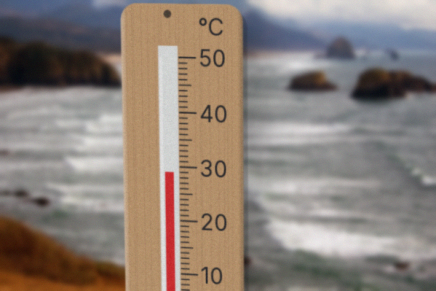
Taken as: 29
